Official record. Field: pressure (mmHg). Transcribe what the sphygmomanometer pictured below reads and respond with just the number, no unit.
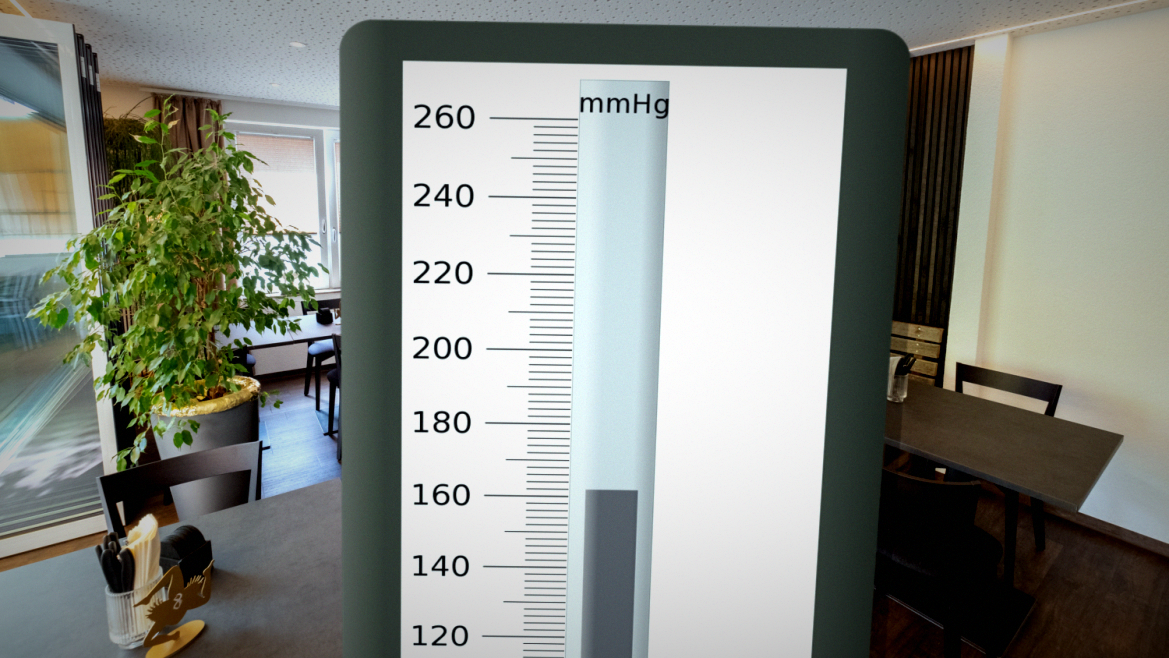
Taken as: 162
